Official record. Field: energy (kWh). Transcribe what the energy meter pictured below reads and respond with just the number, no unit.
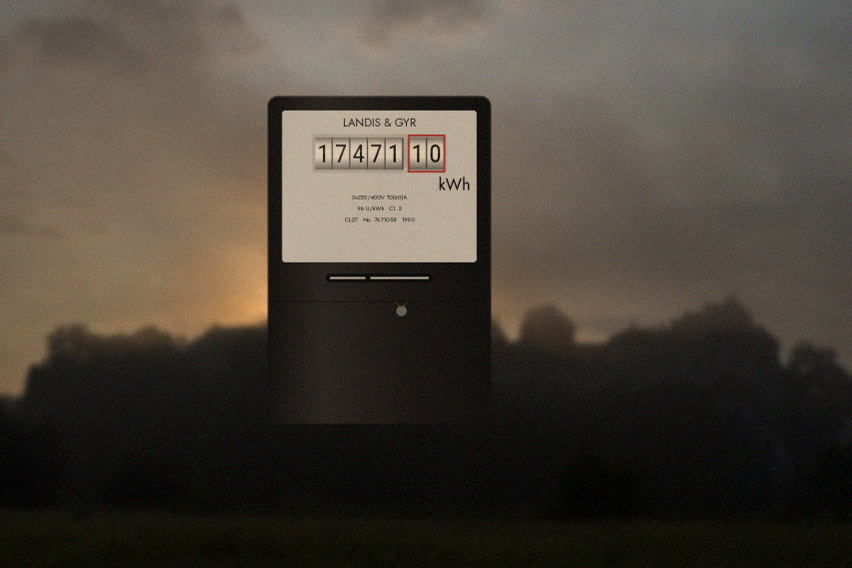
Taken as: 17471.10
